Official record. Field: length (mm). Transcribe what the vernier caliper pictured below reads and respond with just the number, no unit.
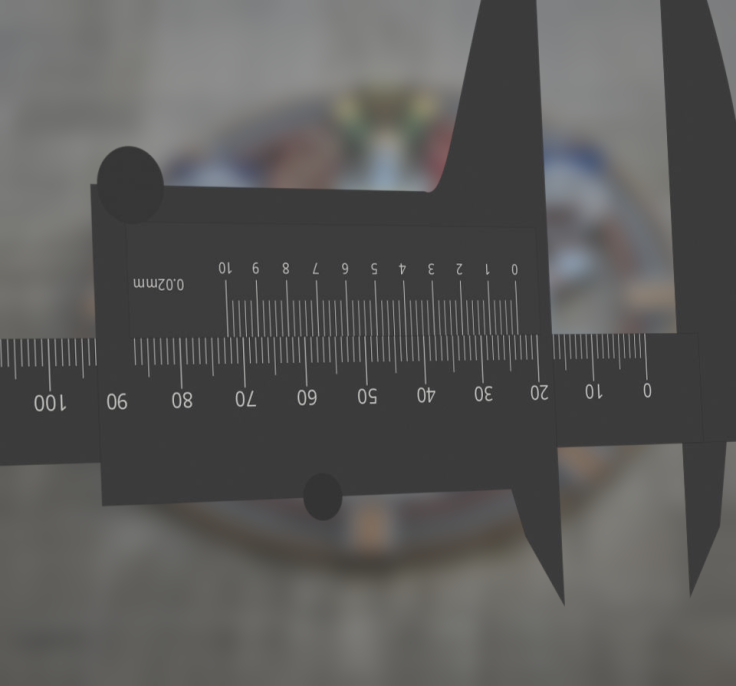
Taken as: 23.4
